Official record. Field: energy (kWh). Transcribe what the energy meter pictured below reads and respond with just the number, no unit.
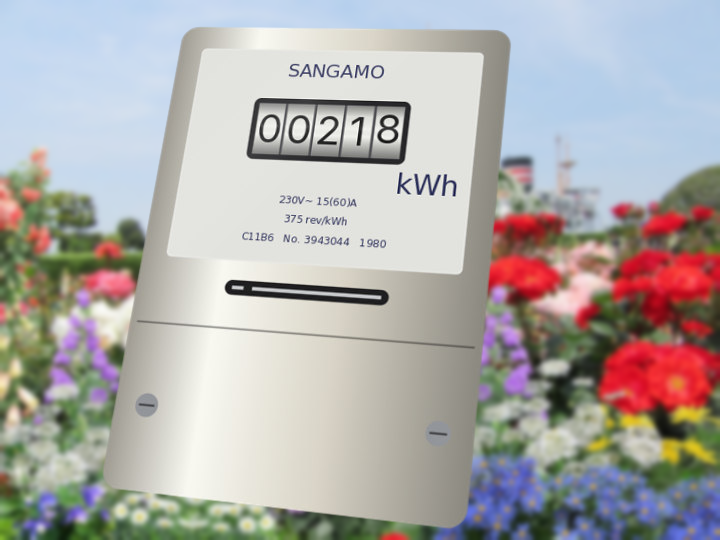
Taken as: 218
